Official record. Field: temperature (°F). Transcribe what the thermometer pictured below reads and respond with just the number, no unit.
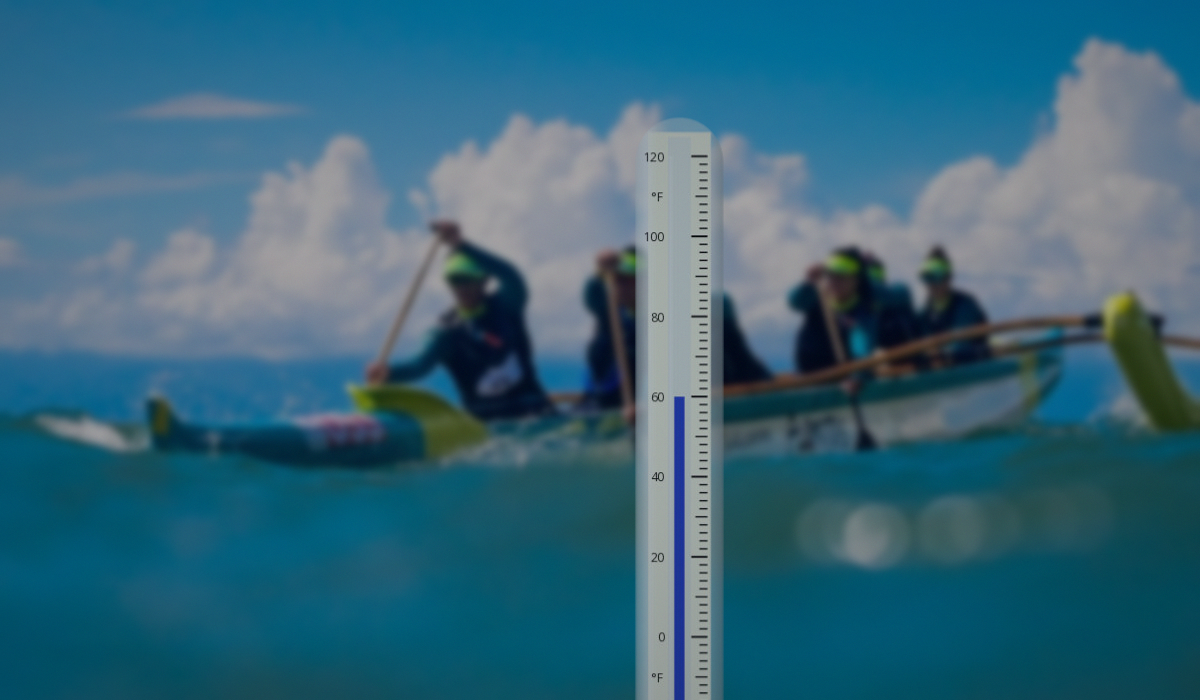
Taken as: 60
